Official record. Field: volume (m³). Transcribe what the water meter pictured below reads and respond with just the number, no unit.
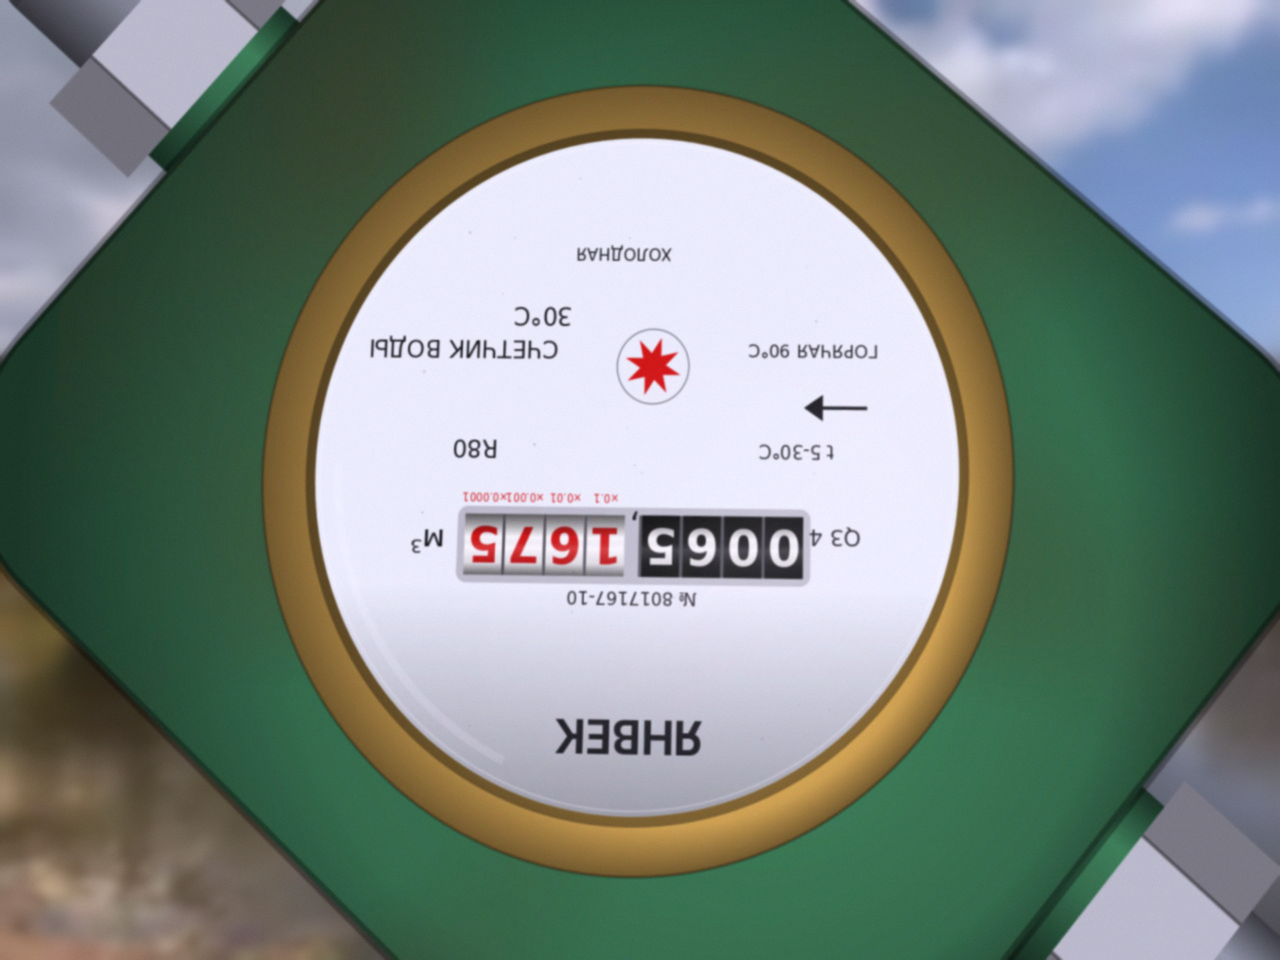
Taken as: 65.1675
